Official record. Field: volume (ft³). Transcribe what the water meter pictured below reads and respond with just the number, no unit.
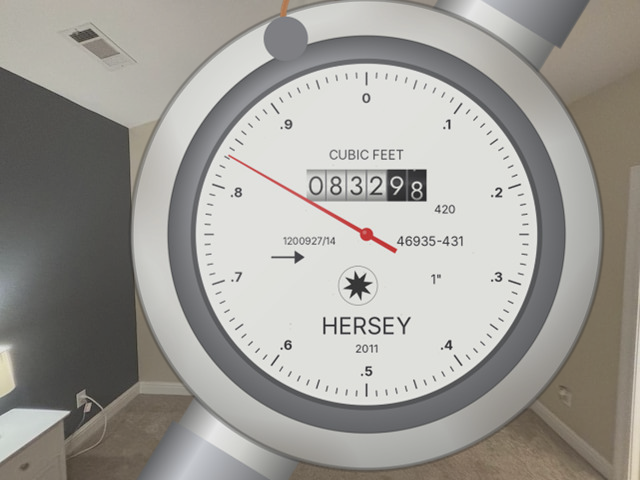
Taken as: 83297.83
